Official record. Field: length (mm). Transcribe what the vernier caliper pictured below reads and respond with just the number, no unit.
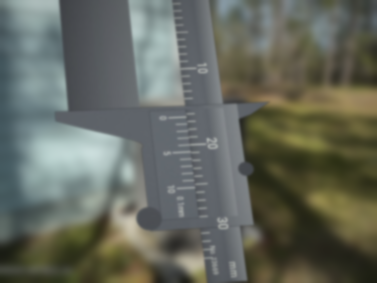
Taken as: 16.4
